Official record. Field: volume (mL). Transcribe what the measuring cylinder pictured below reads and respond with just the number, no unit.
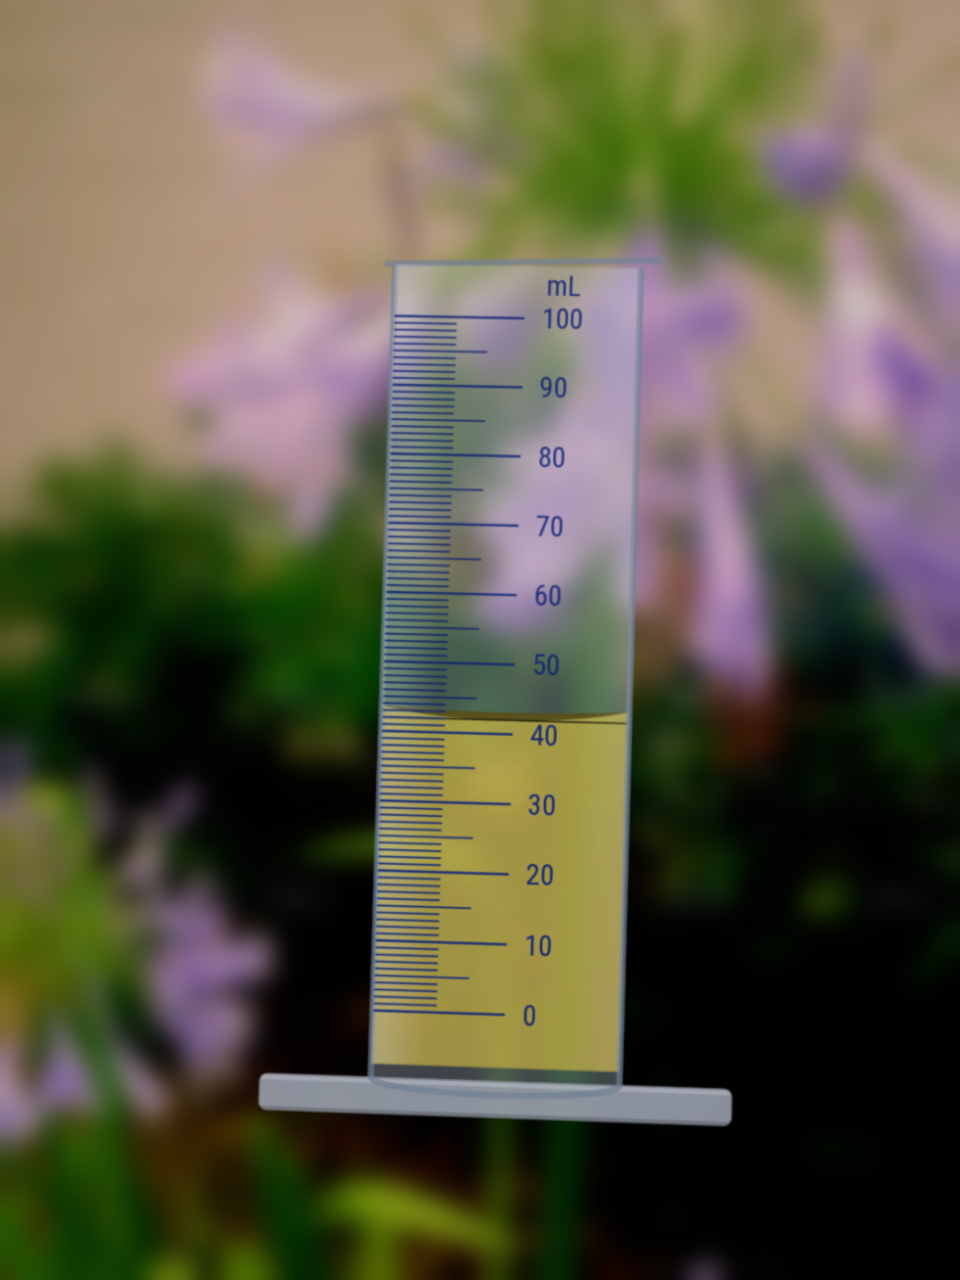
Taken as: 42
